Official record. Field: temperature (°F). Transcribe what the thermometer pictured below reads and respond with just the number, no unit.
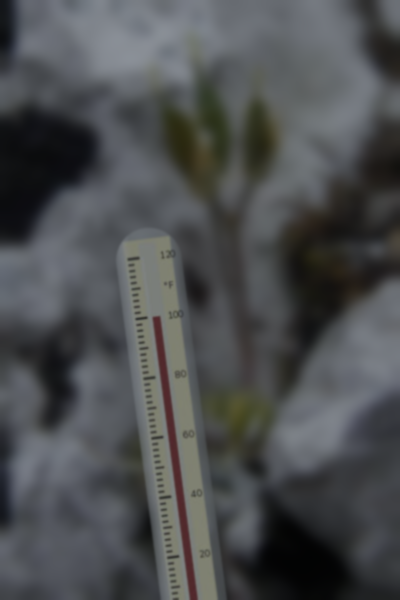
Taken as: 100
